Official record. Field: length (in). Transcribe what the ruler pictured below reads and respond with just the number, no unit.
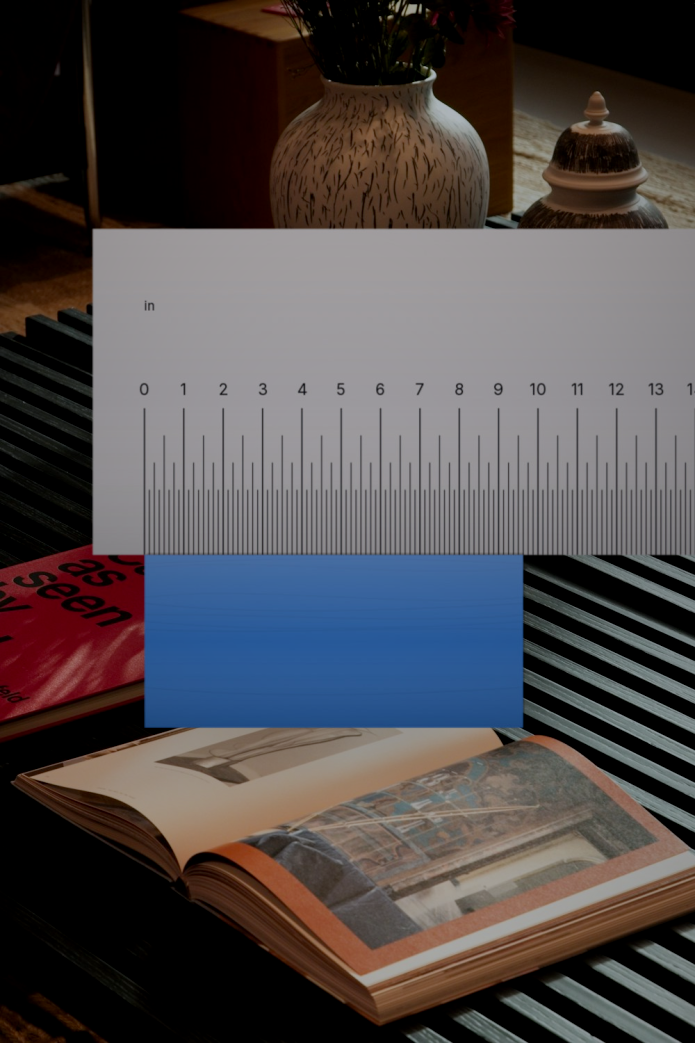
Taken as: 9.625
